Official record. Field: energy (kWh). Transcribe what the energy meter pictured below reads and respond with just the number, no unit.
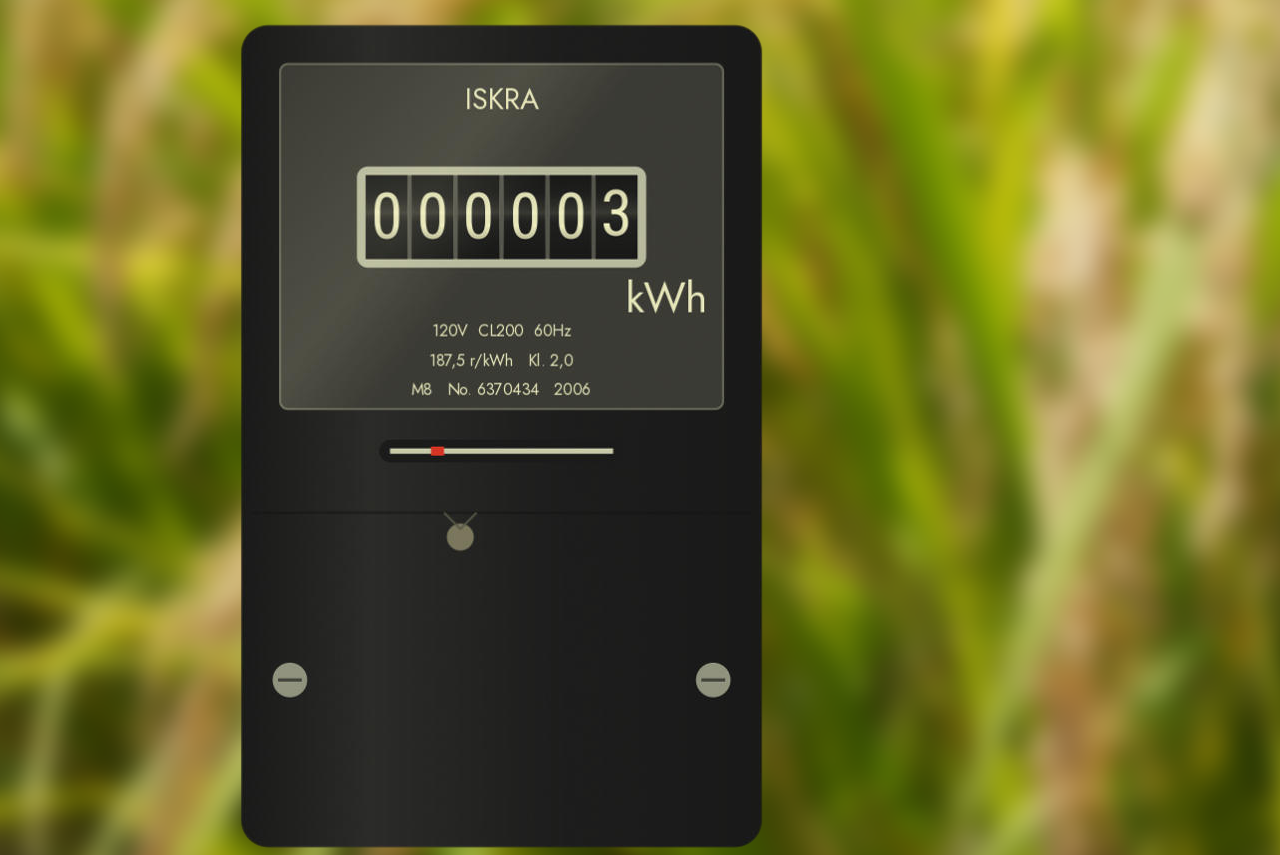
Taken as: 3
